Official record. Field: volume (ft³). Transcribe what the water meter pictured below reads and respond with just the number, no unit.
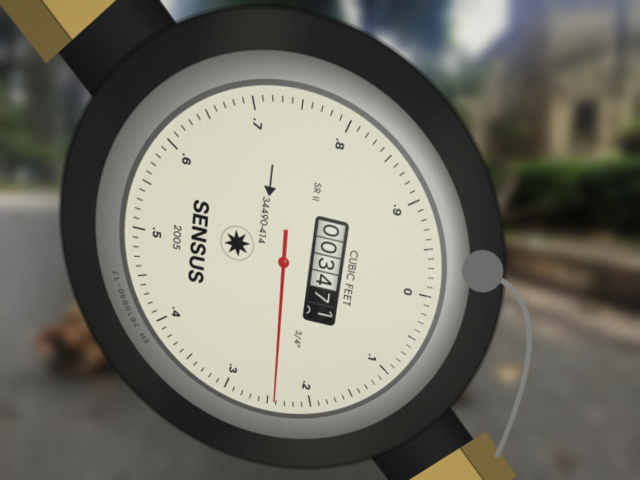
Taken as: 3471.24
